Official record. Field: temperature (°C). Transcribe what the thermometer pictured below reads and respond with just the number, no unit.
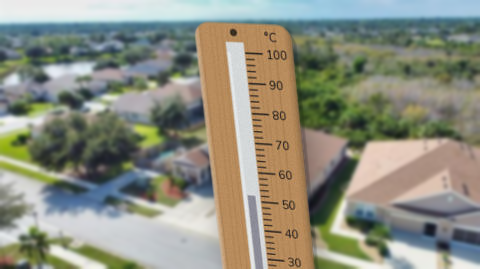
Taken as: 52
